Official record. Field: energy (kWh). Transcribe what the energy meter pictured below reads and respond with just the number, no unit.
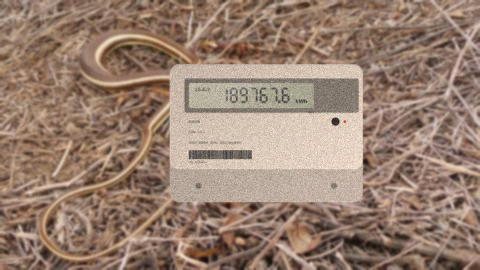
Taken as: 189767.6
